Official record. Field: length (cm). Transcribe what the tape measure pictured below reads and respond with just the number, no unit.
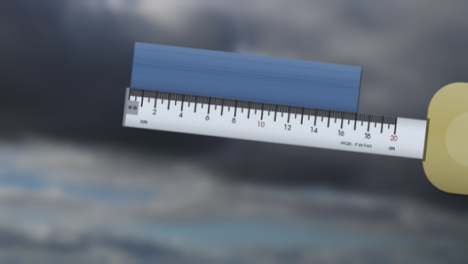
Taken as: 17
